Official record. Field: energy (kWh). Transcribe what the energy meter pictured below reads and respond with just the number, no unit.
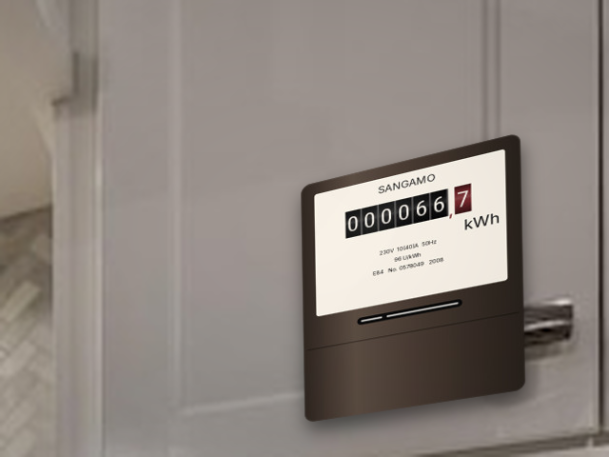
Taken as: 66.7
